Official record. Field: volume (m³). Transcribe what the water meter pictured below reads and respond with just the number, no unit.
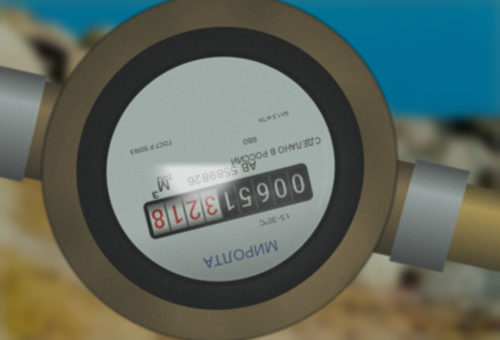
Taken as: 651.3218
